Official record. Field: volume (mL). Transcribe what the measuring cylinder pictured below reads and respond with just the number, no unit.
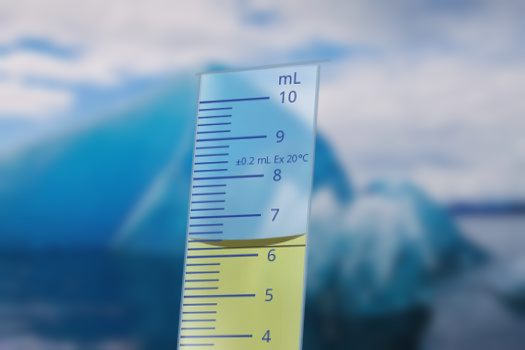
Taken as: 6.2
